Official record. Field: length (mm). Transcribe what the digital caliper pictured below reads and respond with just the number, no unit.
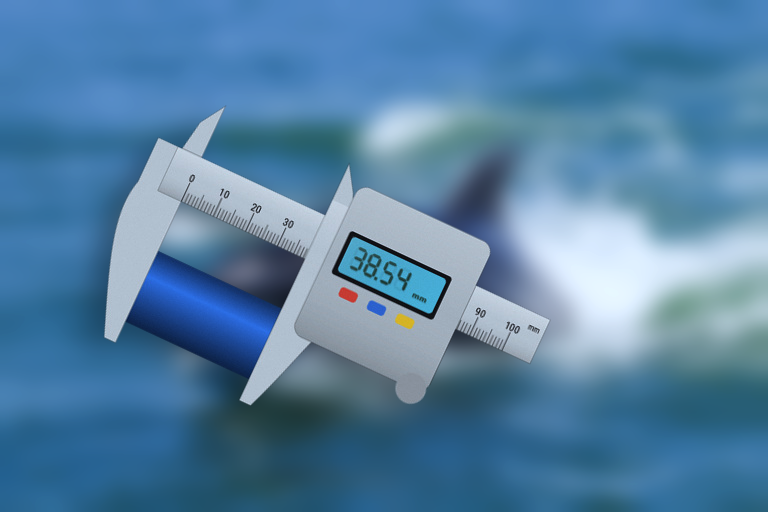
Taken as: 38.54
